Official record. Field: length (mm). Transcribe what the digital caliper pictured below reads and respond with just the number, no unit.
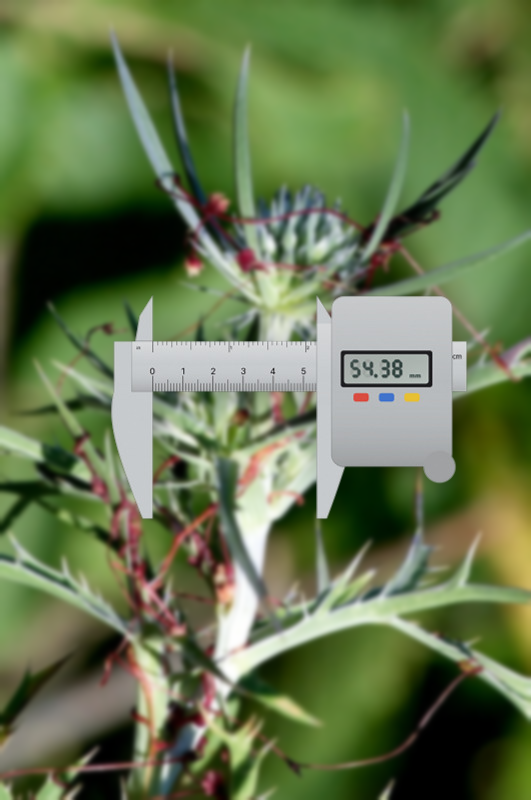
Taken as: 54.38
